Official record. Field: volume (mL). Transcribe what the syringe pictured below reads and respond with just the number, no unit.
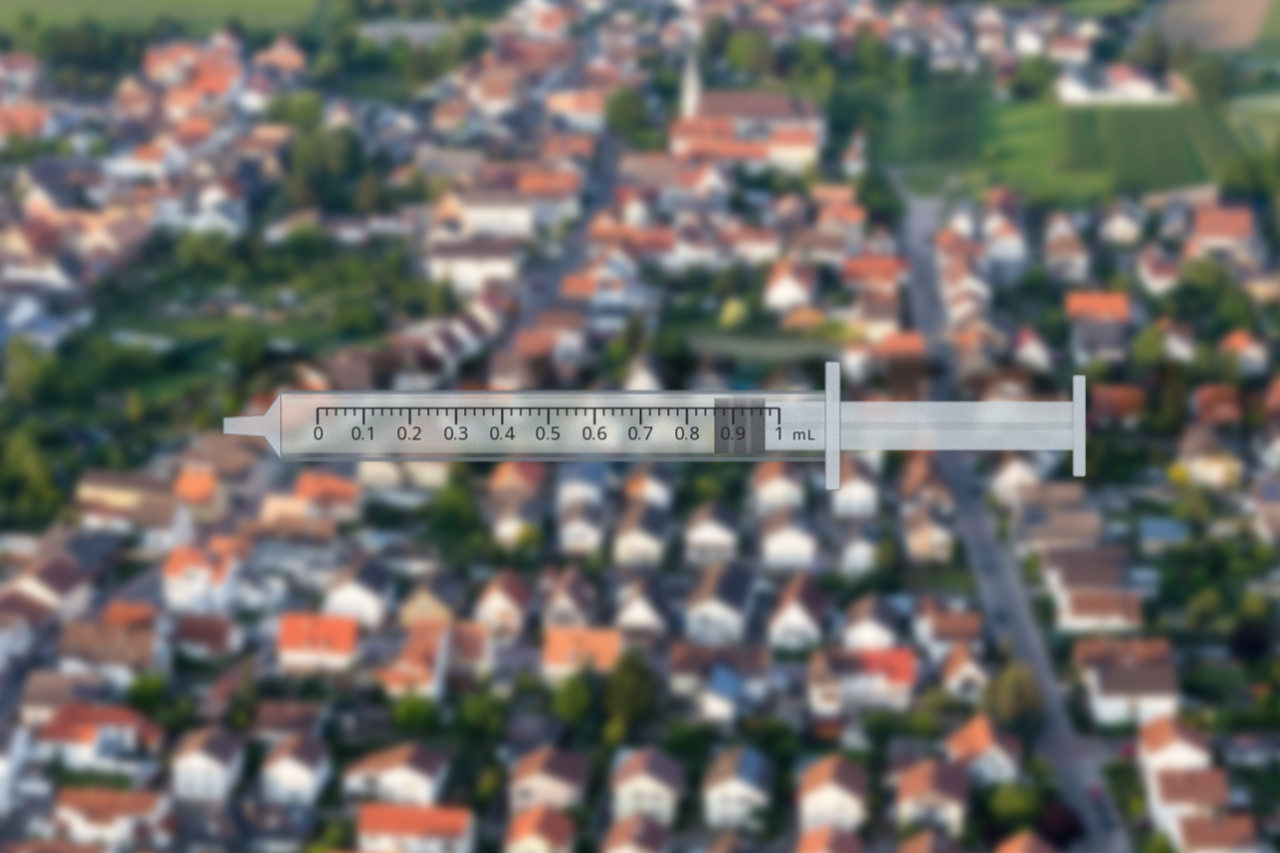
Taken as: 0.86
